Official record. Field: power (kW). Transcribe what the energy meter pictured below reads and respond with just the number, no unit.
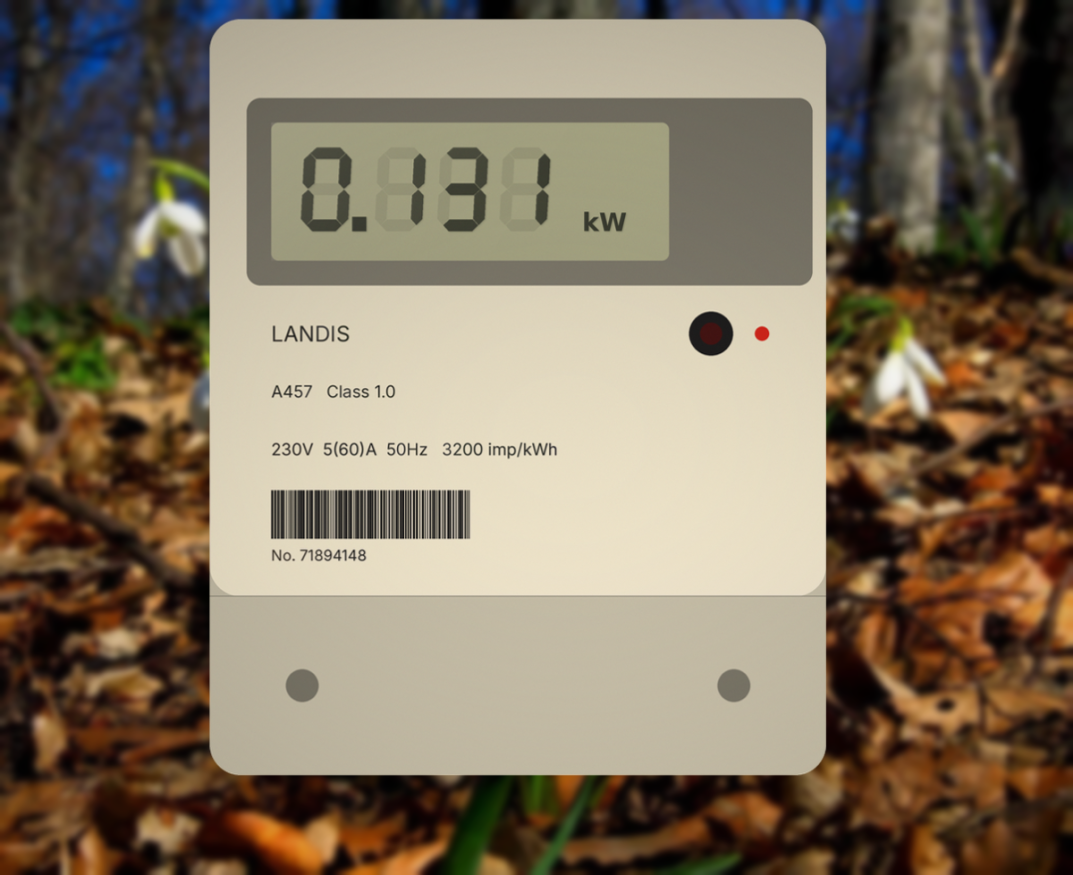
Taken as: 0.131
